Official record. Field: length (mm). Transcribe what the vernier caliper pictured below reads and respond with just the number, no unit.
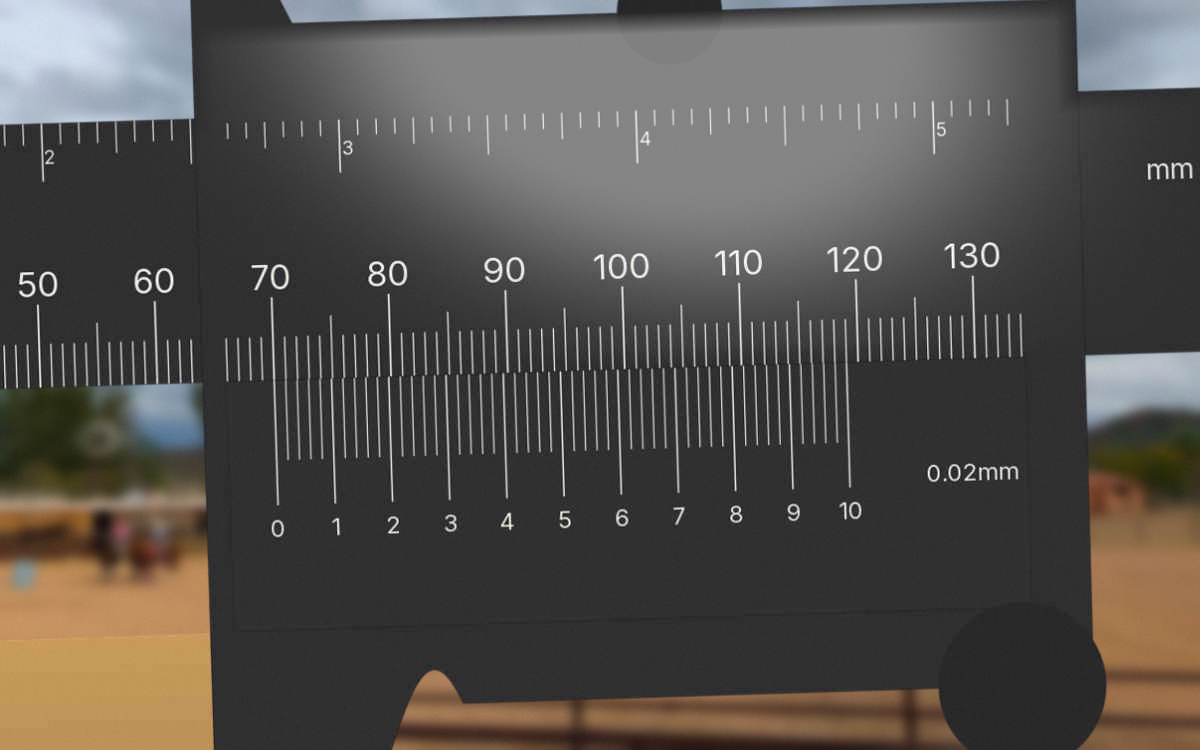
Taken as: 70.0
